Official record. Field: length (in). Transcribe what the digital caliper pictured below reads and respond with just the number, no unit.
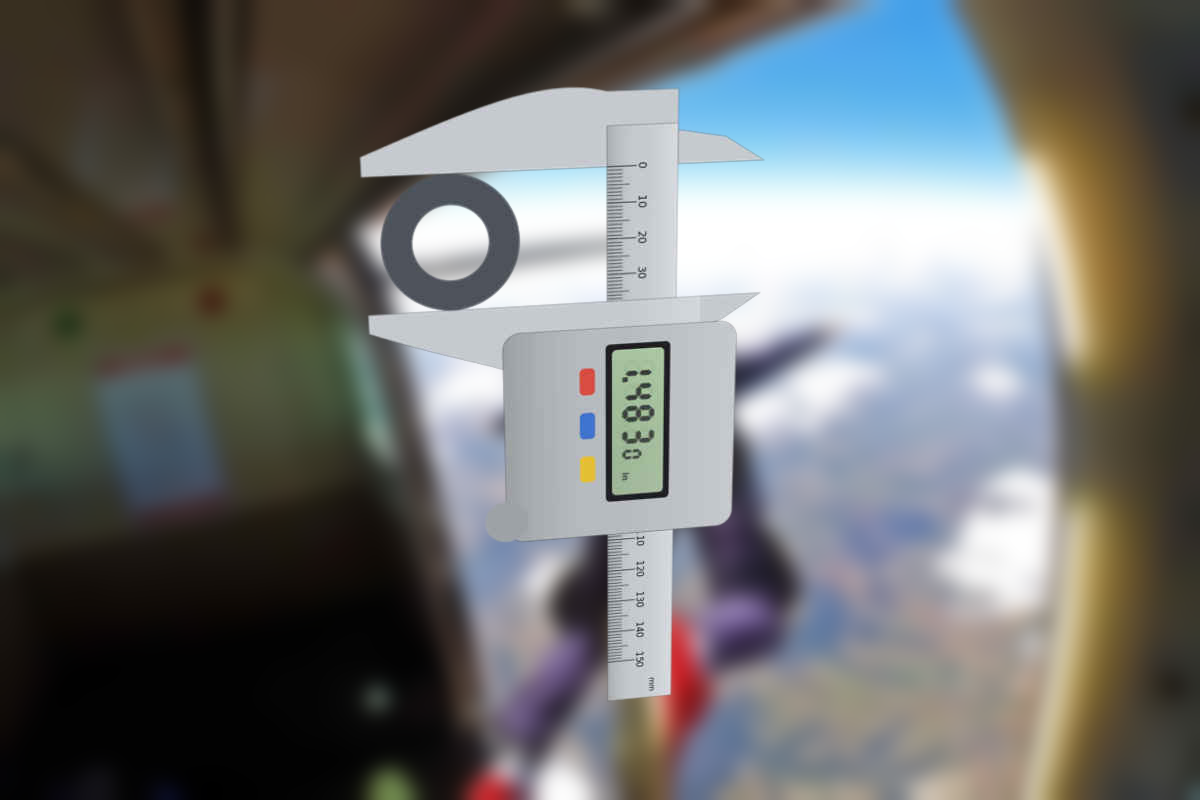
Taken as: 1.4830
